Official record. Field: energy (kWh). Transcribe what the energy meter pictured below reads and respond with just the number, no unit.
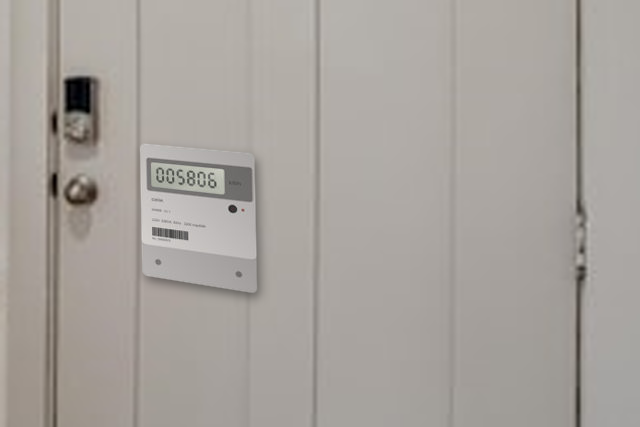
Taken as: 5806
